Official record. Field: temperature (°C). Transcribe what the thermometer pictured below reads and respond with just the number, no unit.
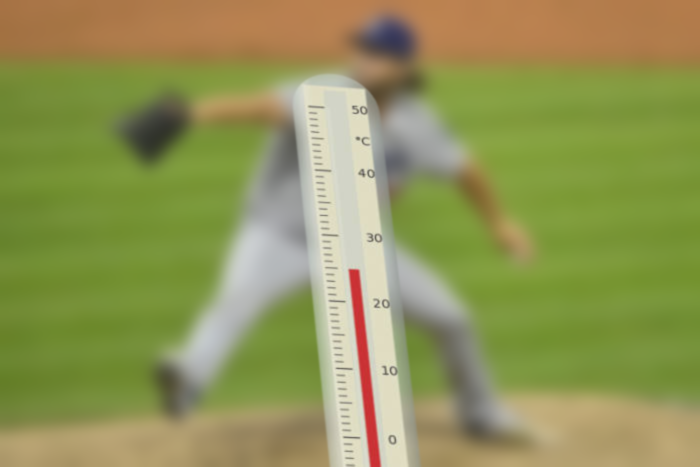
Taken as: 25
